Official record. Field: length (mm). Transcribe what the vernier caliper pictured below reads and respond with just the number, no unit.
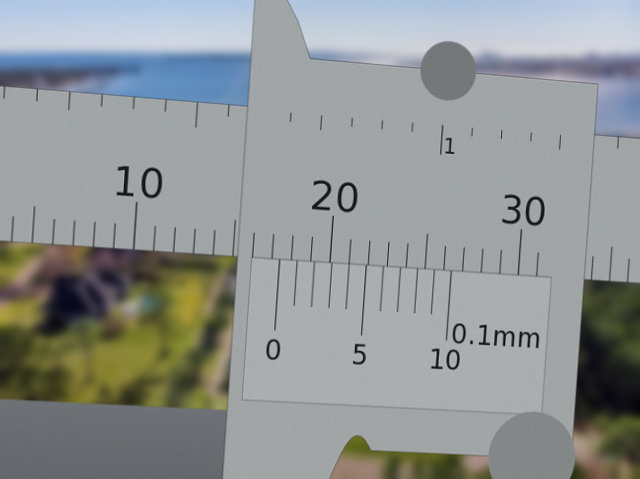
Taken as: 17.4
